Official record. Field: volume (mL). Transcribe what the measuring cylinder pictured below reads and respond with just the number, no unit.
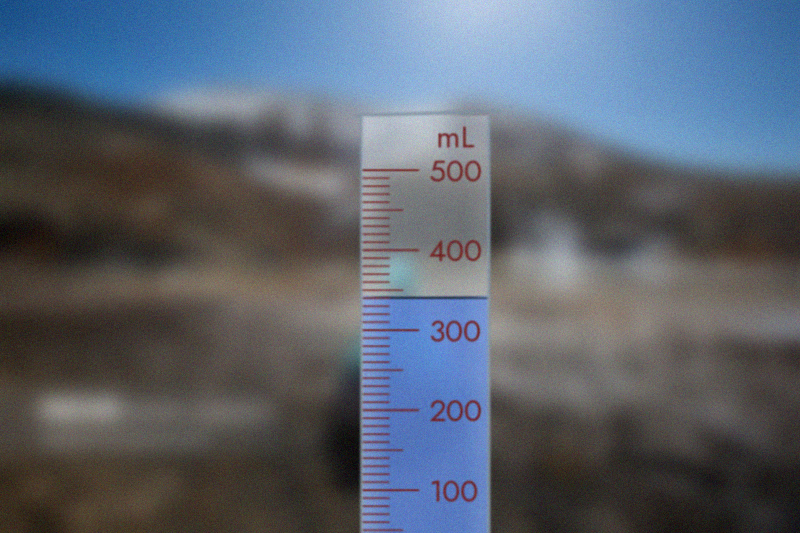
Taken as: 340
